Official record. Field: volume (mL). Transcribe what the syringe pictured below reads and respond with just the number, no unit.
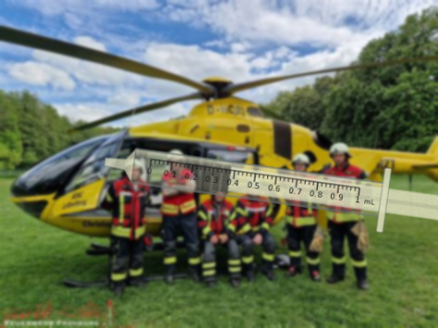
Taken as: 0.26
